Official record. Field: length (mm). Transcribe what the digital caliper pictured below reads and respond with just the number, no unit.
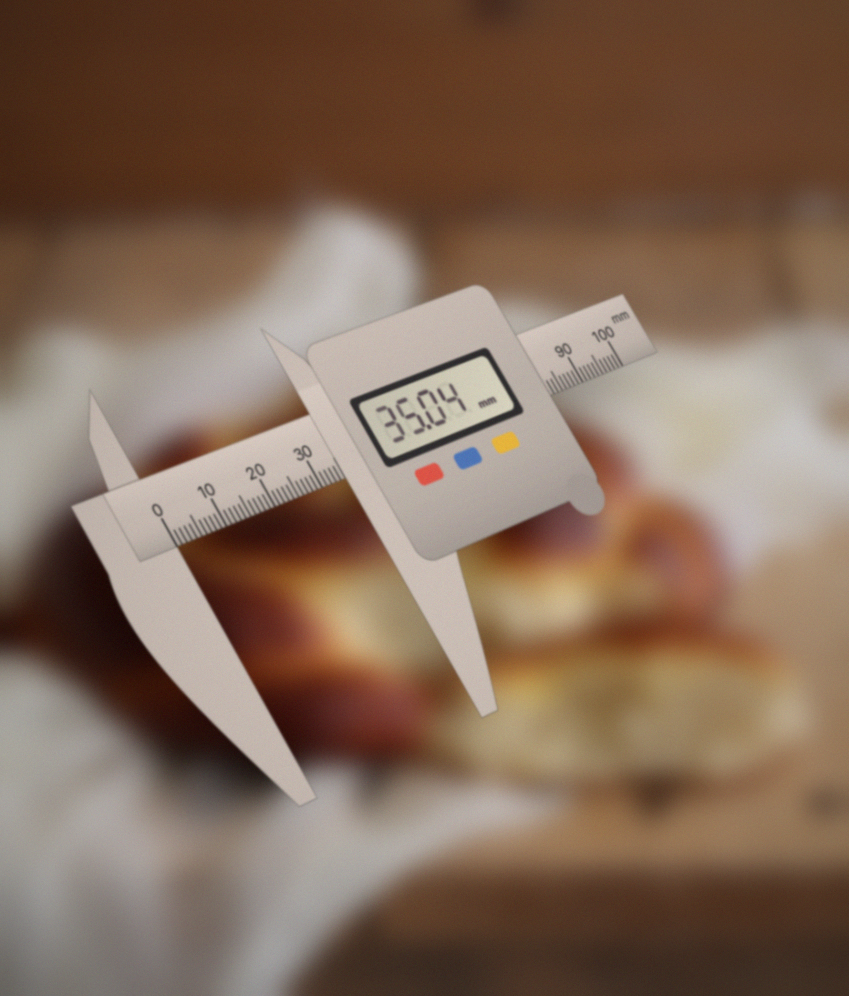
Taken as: 35.04
